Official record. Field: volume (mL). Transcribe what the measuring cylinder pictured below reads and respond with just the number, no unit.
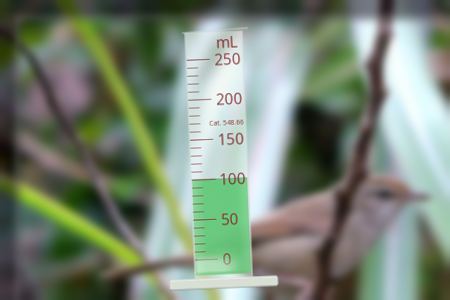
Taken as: 100
